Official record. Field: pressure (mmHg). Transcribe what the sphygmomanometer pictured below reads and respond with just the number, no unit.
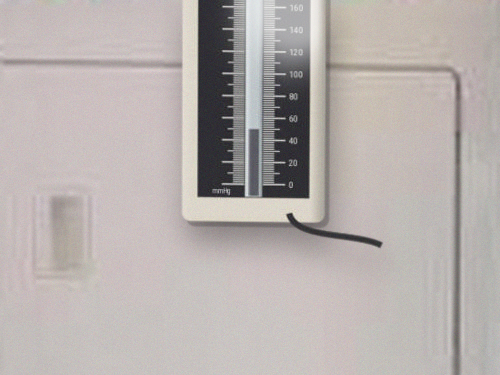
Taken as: 50
